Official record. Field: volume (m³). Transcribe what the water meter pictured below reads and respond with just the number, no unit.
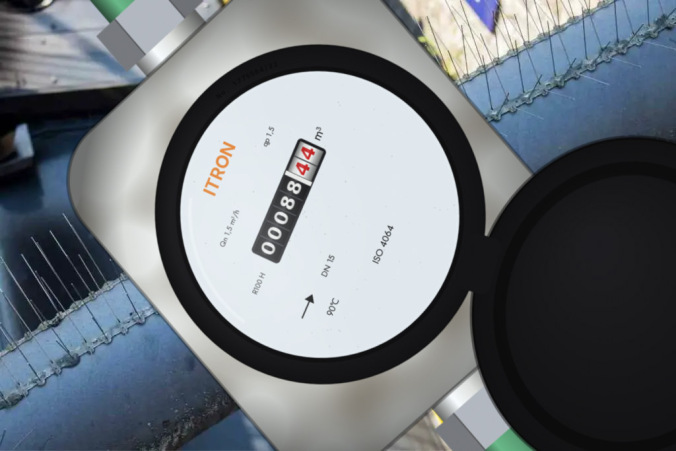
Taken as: 88.44
